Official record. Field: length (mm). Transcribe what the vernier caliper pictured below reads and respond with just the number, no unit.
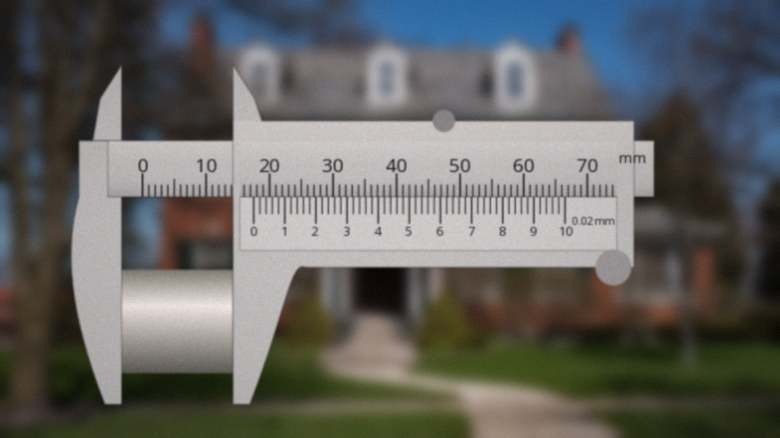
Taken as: 17.5
